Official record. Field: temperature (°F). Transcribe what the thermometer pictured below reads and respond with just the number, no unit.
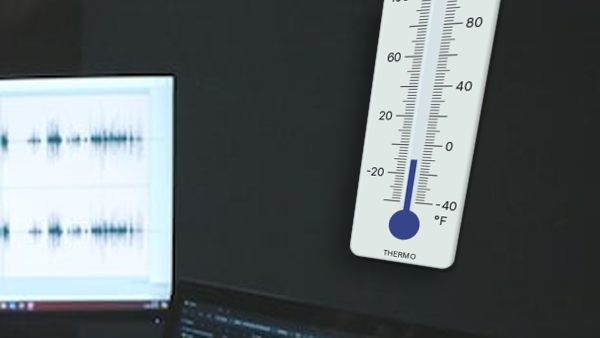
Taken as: -10
